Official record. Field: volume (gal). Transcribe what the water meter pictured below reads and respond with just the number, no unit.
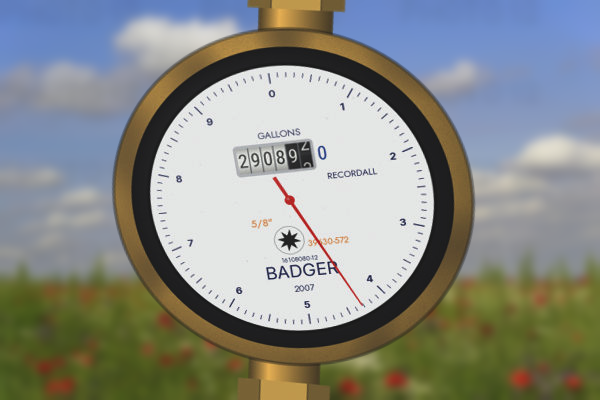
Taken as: 2908924.3
